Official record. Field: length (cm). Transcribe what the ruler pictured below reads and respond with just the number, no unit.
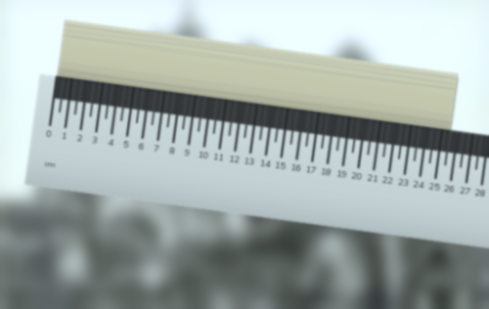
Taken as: 25.5
